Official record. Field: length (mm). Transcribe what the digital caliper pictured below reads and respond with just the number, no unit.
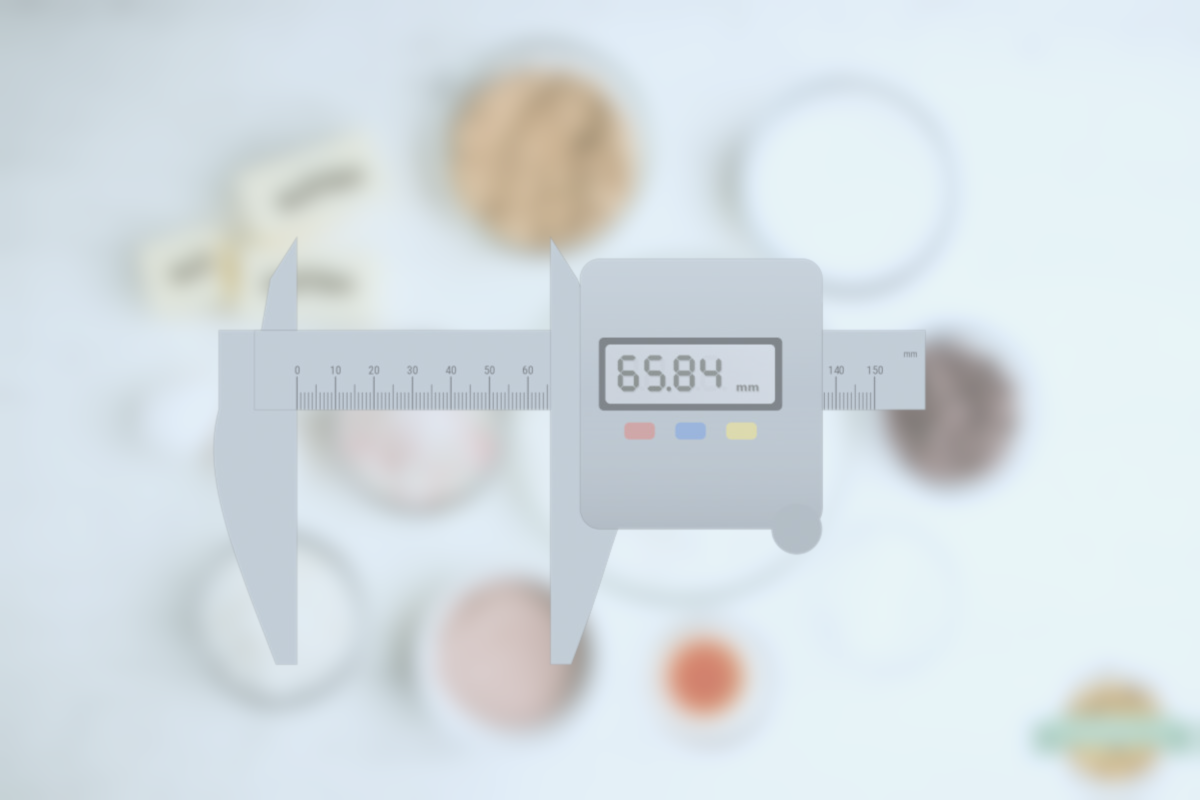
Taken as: 65.84
